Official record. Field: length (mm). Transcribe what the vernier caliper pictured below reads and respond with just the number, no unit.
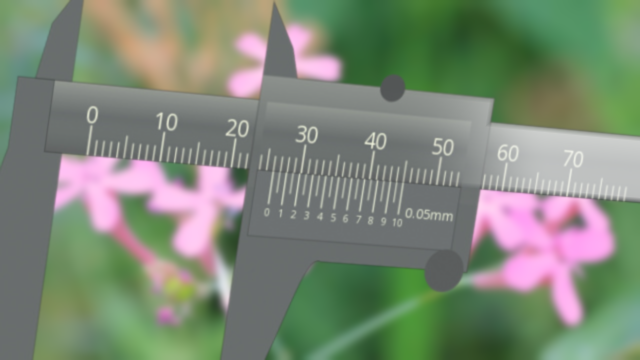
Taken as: 26.0
